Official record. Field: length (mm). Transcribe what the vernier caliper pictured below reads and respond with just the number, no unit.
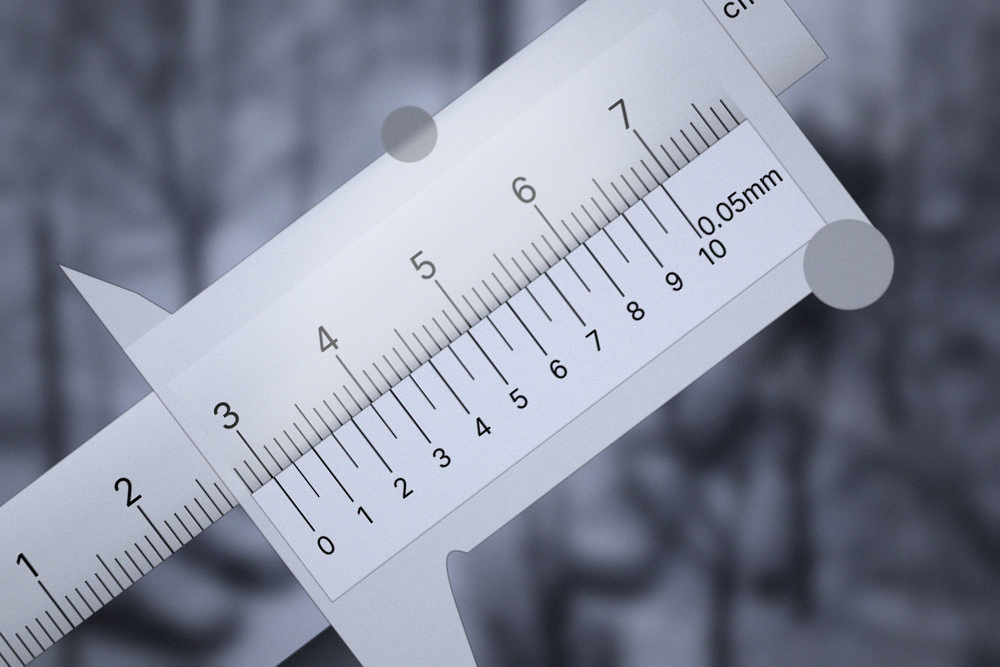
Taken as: 30.1
